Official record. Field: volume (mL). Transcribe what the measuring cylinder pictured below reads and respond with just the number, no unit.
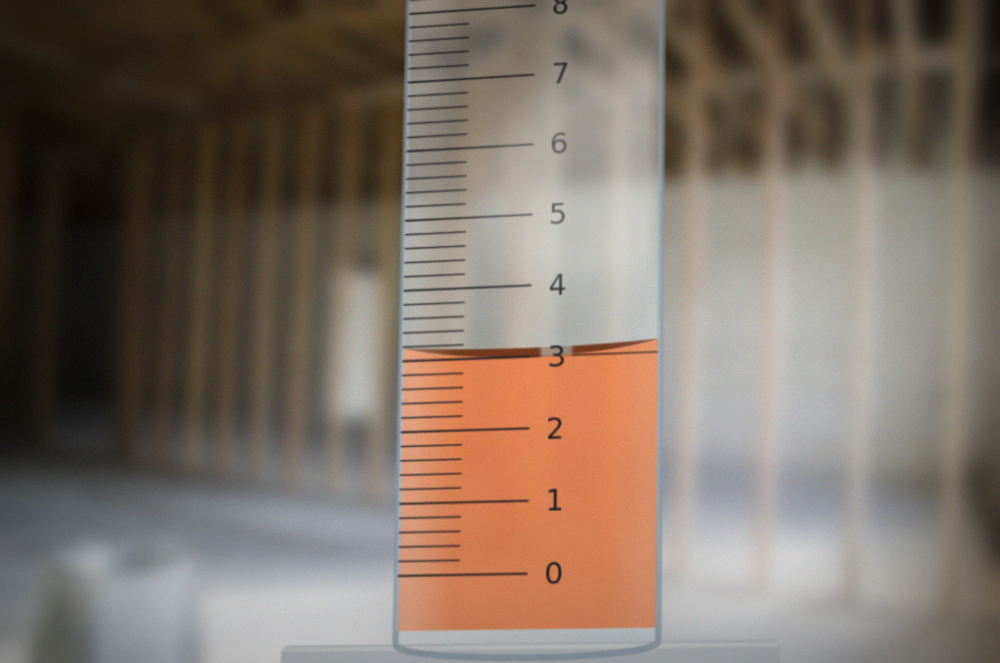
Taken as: 3
